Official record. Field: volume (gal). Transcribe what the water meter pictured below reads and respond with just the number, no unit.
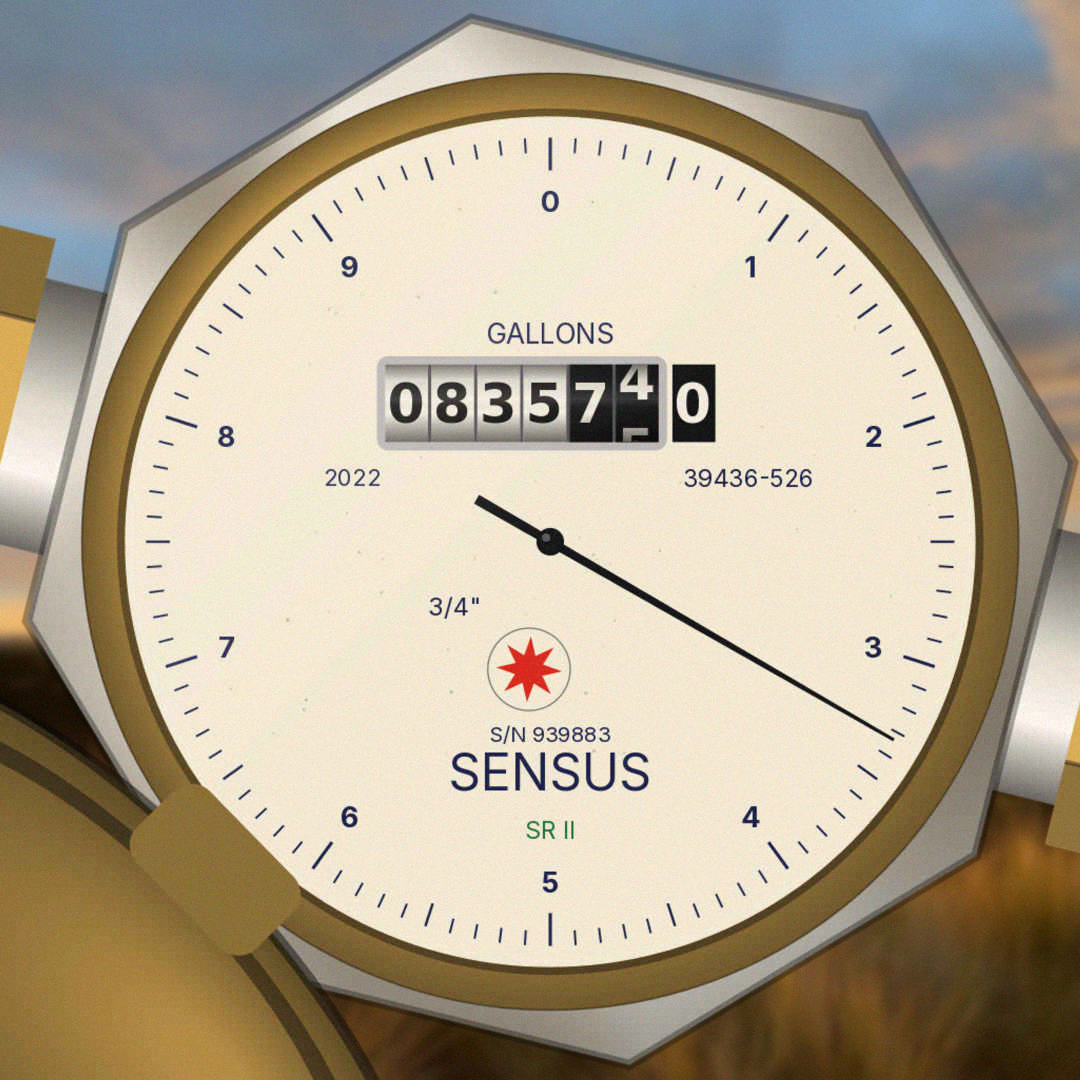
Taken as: 835743.3
